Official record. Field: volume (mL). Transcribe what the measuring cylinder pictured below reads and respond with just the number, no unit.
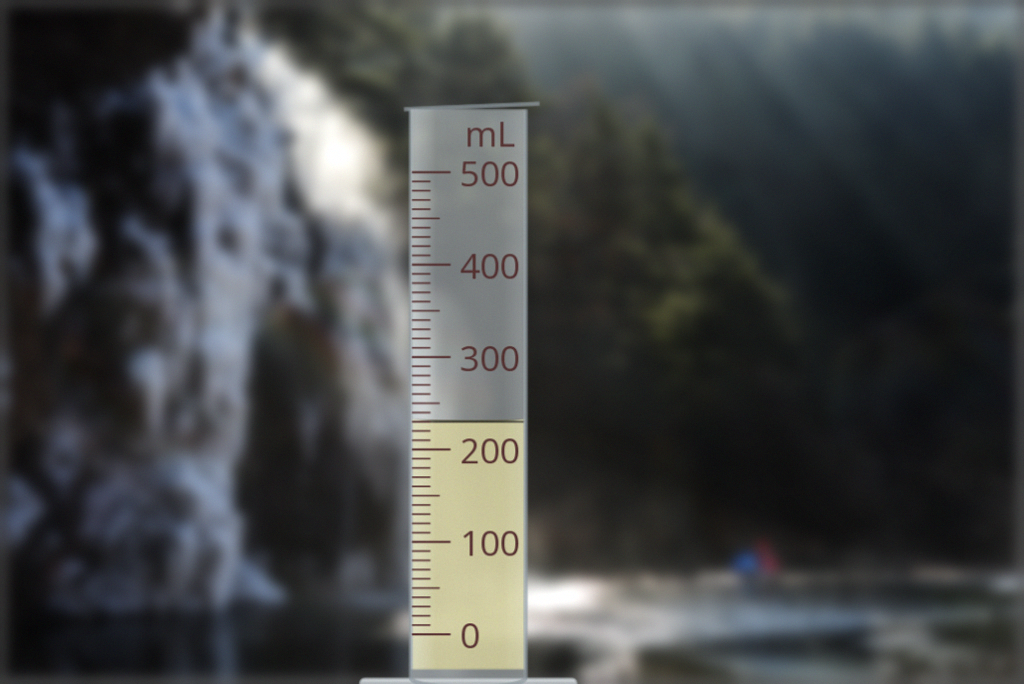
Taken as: 230
